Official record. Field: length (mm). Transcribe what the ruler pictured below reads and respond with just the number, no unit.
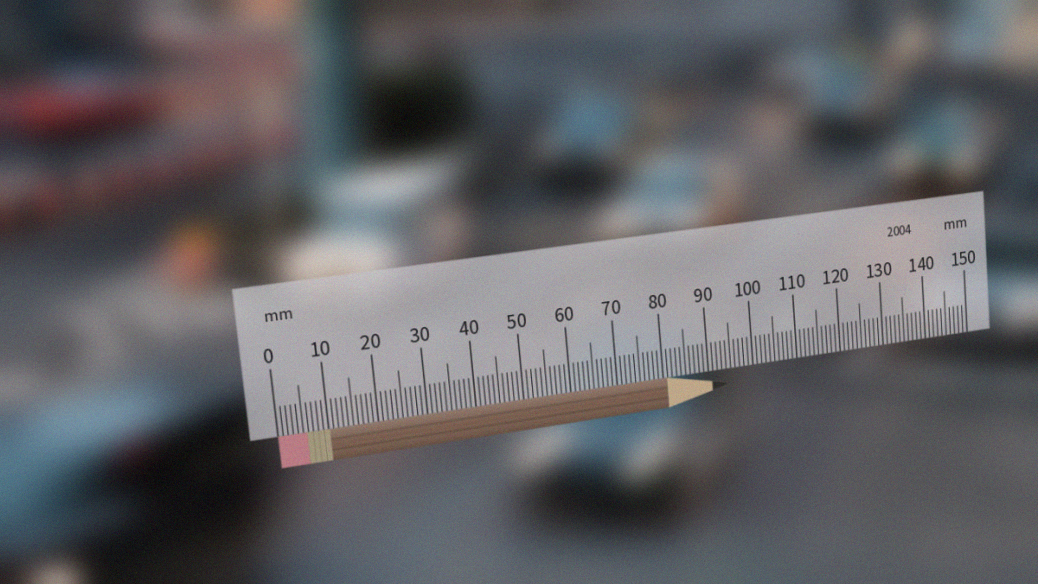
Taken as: 94
